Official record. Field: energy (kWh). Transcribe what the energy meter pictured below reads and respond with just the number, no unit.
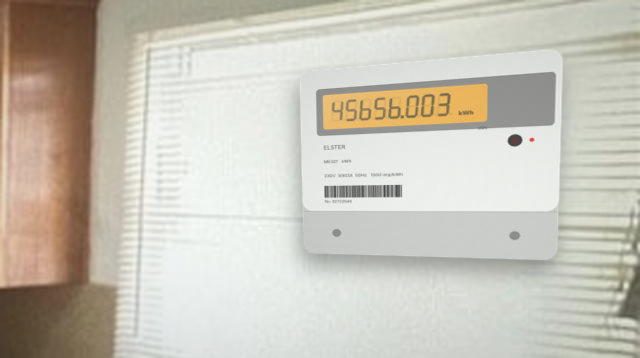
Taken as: 45656.003
